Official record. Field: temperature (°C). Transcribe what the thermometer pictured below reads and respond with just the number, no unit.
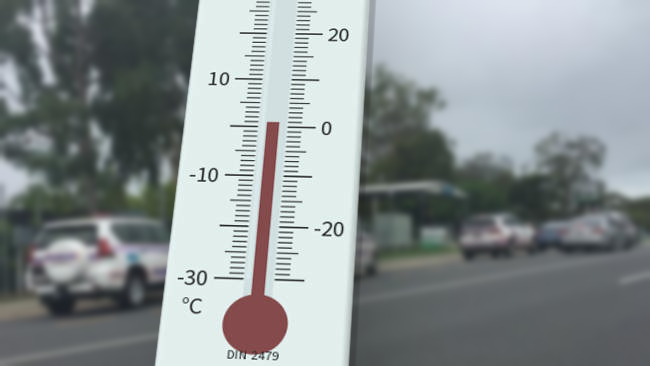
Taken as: 1
